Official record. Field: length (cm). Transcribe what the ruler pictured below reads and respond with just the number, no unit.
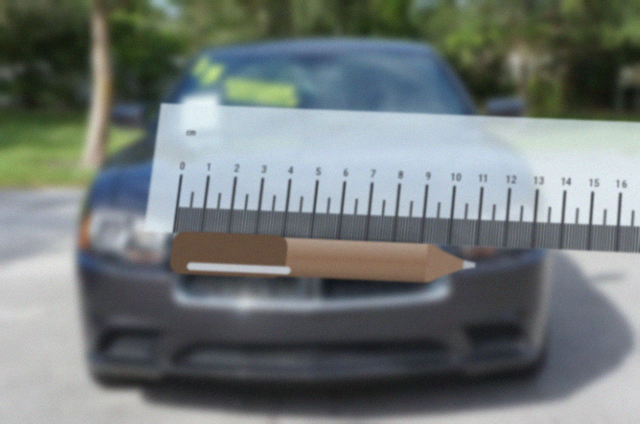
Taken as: 11
